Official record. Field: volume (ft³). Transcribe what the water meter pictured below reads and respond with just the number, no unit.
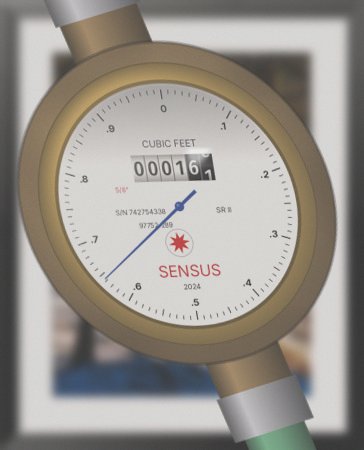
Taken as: 160.64
